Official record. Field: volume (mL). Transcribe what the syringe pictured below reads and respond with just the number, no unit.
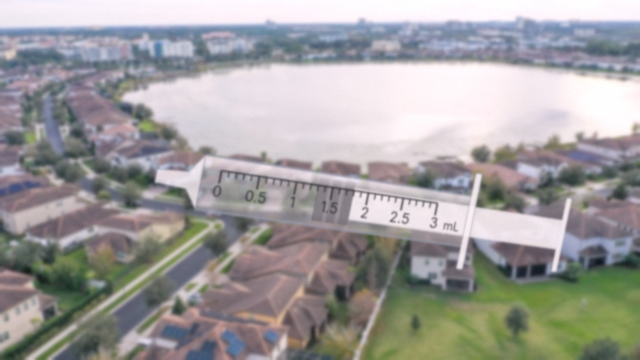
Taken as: 1.3
